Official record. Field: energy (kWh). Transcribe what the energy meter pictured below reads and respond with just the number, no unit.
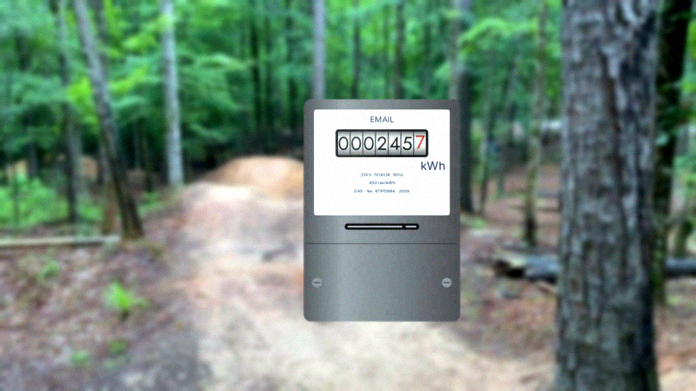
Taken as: 245.7
